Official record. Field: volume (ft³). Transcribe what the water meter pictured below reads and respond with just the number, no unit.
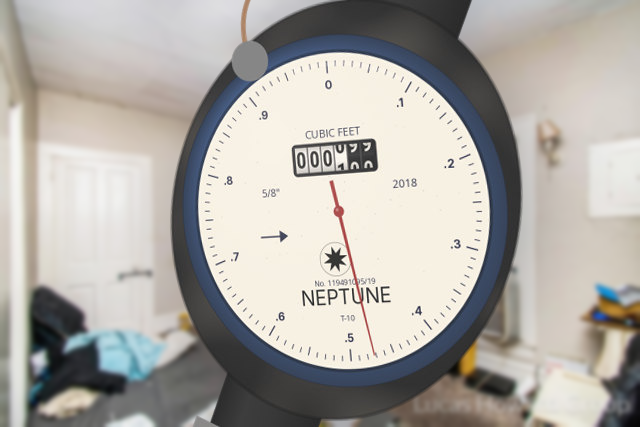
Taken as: 99.47
